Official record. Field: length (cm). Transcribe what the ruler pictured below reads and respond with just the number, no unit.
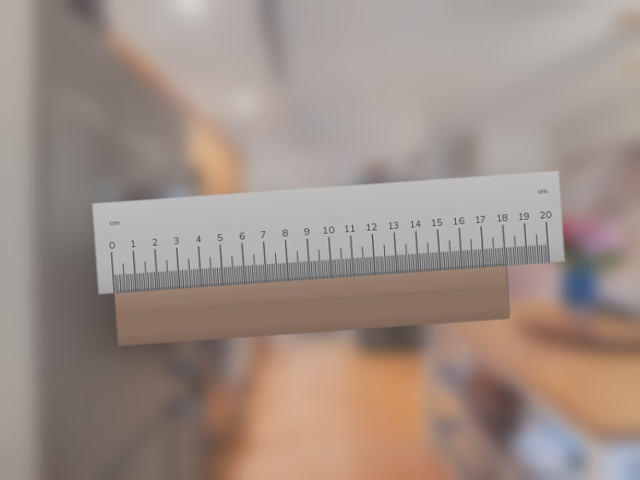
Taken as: 18
